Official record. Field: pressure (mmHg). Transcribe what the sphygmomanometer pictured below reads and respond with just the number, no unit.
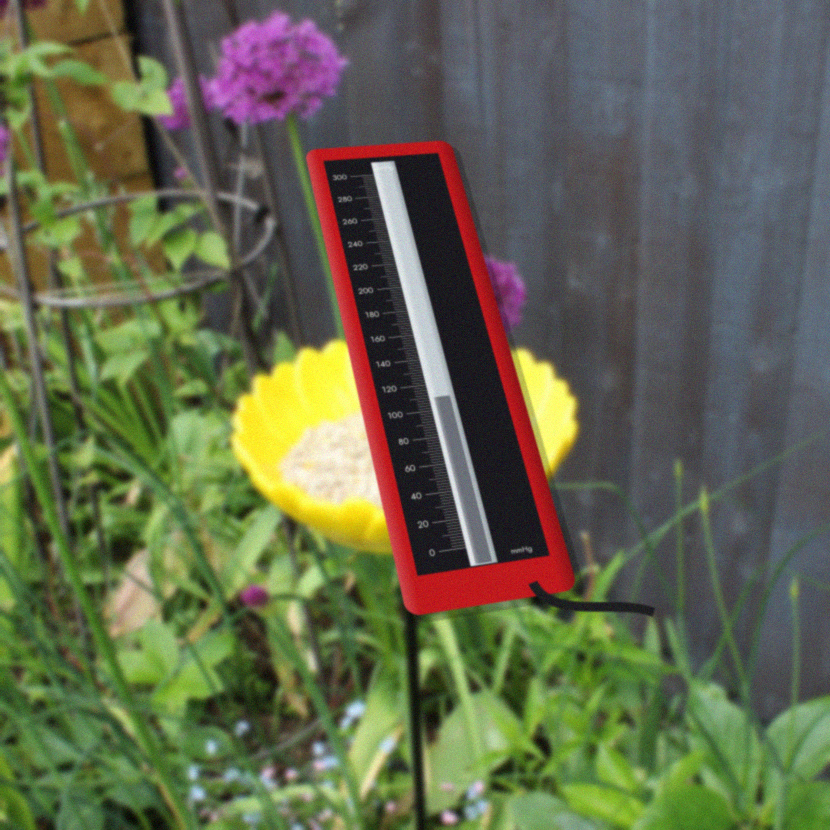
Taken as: 110
